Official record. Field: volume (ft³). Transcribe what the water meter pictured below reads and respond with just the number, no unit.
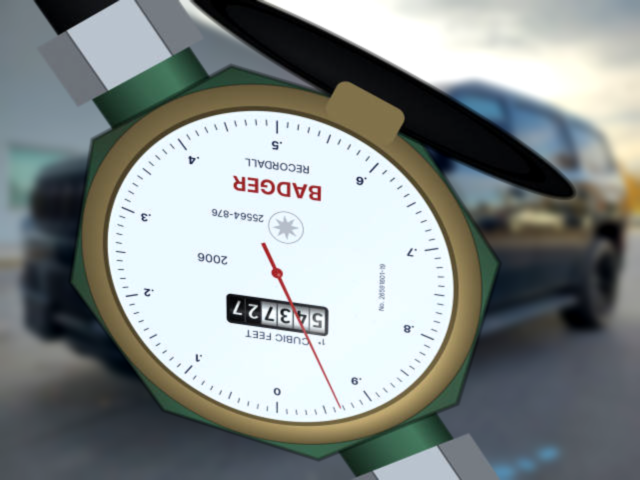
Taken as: 543726.93
